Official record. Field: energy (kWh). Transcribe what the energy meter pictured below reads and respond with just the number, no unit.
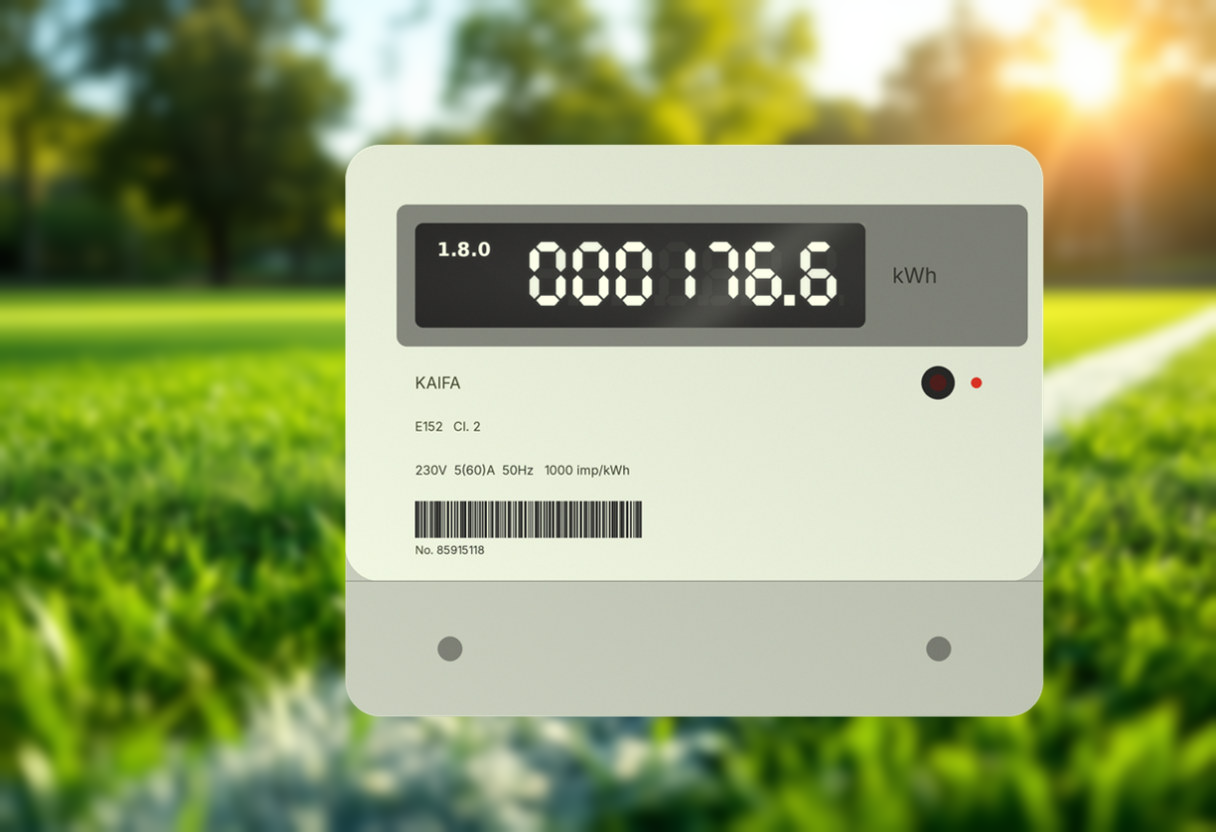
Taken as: 176.6
